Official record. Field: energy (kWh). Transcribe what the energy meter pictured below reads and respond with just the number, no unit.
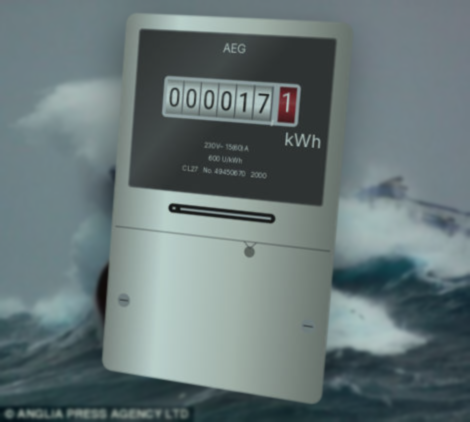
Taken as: 17.1
